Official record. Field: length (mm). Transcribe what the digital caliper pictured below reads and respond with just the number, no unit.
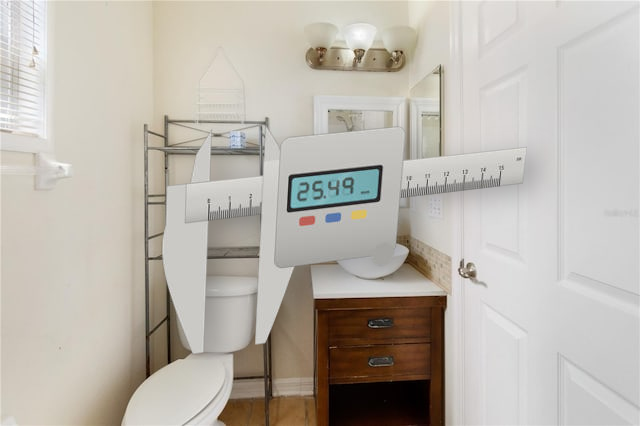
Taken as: 25.49
